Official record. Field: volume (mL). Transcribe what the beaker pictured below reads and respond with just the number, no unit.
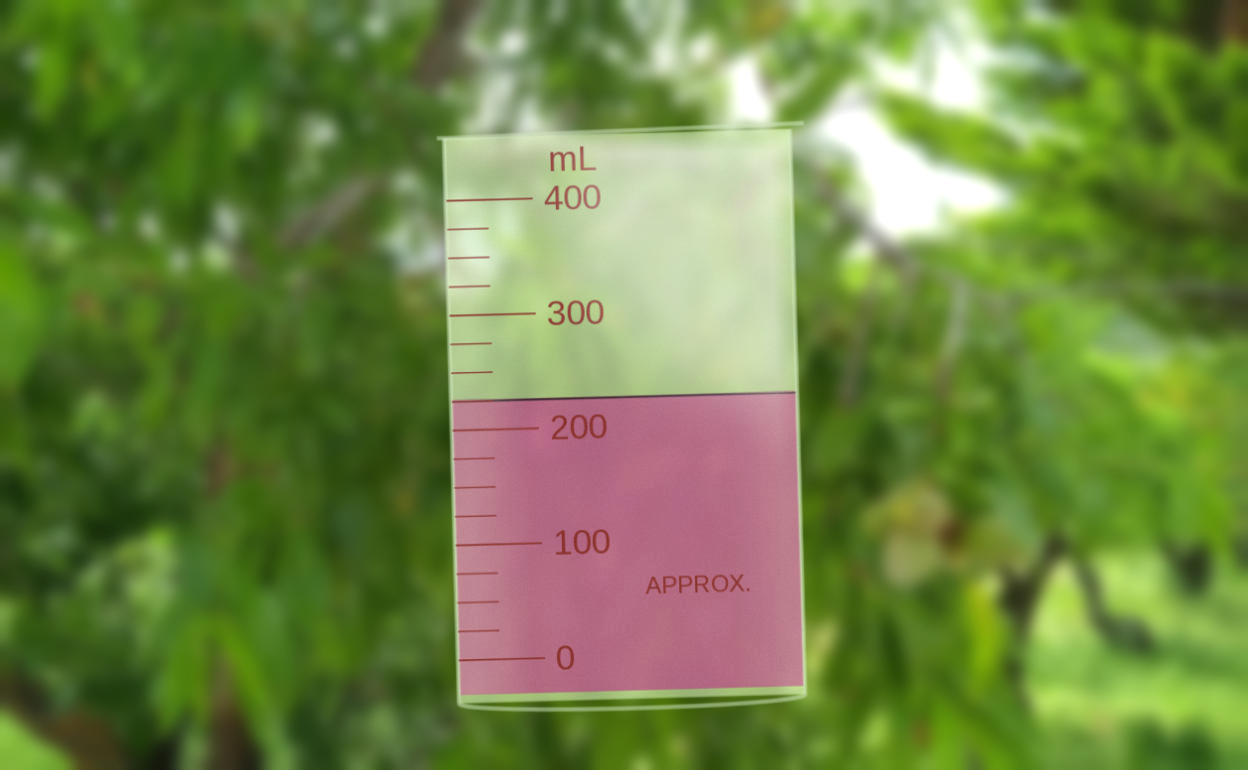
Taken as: 225
